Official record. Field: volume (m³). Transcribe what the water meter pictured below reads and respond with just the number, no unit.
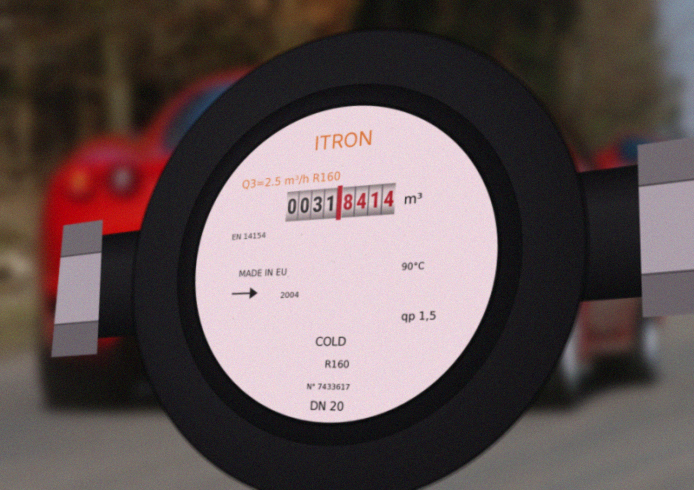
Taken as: 31.8414
